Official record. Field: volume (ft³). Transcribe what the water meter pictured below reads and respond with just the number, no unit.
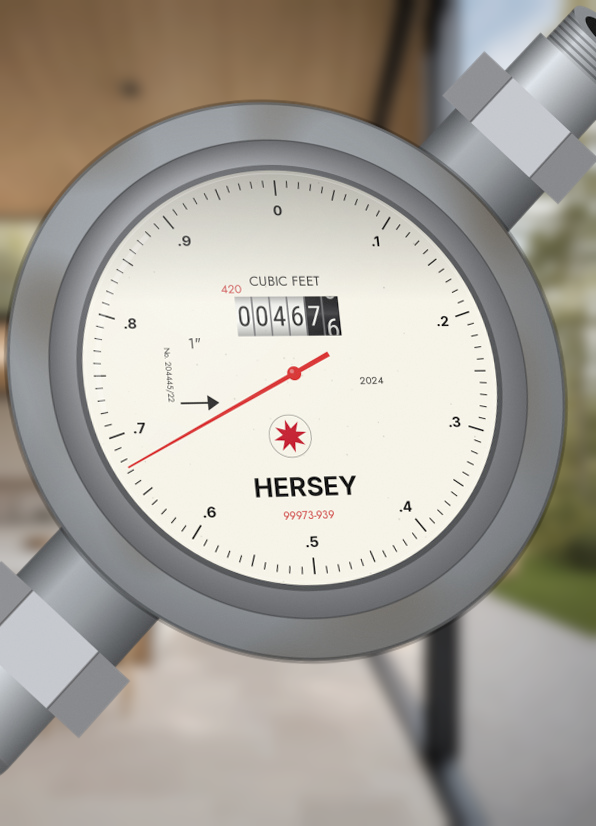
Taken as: 4675.67
